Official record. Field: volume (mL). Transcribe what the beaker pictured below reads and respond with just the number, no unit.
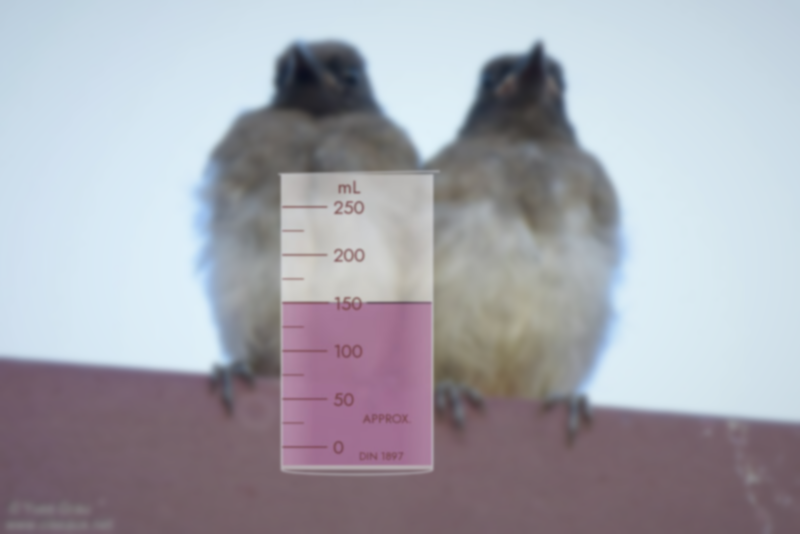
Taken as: 150
